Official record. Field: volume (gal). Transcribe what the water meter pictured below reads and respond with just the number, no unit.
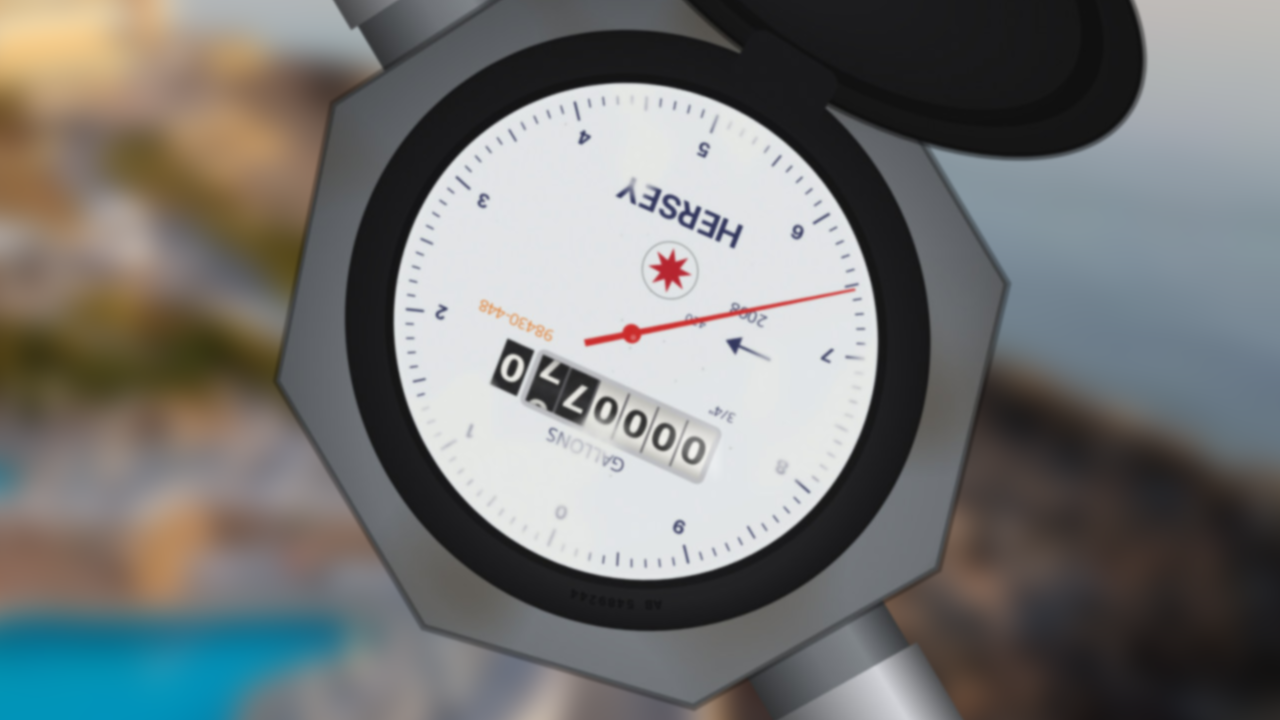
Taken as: 766.5
